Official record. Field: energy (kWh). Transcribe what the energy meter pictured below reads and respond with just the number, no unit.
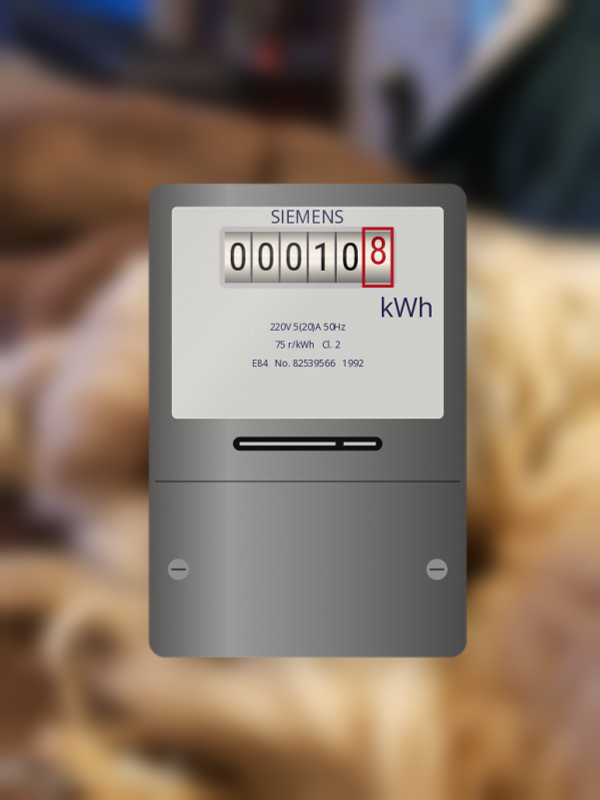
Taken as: 10.8
